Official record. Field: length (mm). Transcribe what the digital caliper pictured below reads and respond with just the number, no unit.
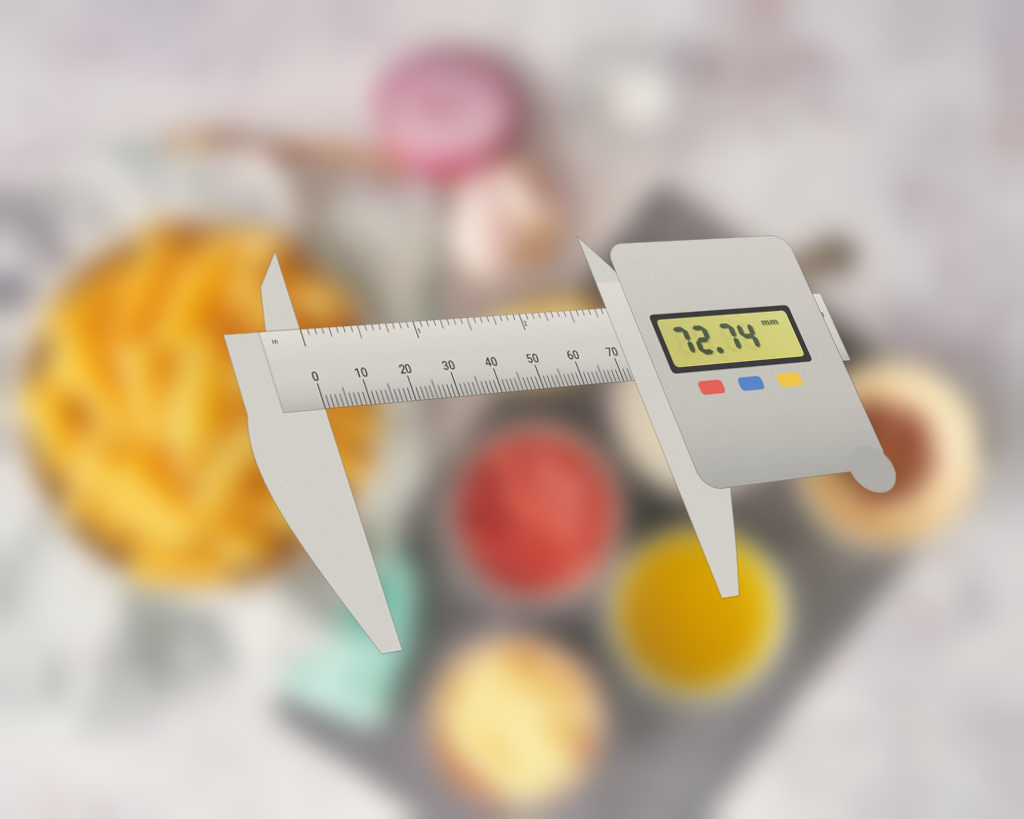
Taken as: 72.74
